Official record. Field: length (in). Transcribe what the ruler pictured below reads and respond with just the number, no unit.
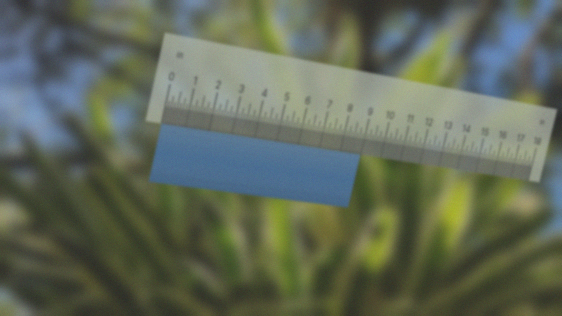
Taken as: 9
